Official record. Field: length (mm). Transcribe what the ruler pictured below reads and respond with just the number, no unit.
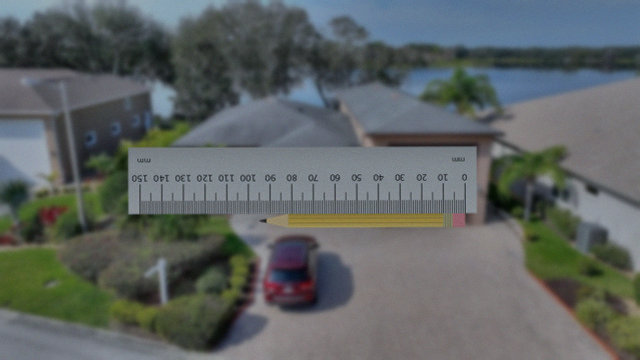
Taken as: 95
